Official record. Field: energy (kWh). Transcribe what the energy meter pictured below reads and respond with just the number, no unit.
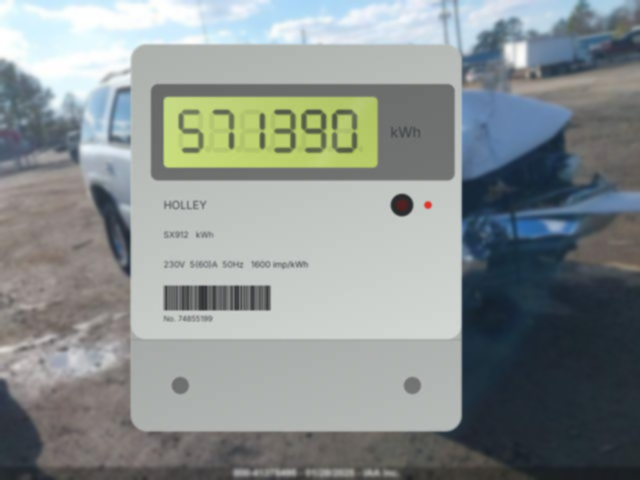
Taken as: 571390
